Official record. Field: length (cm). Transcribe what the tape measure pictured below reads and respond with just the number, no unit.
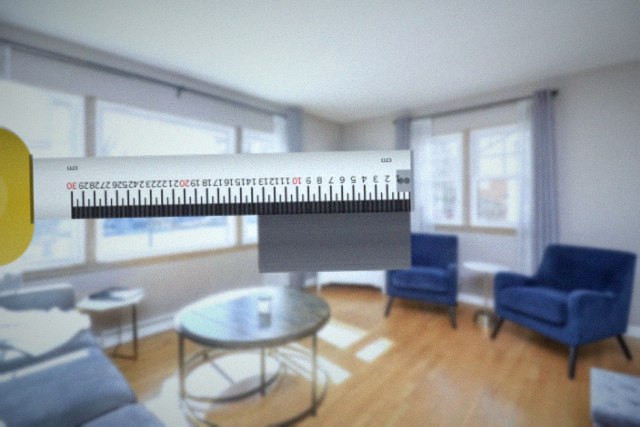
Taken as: 13.5
